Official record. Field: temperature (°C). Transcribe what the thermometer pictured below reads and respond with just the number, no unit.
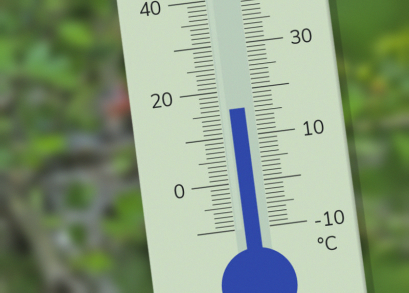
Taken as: 16
